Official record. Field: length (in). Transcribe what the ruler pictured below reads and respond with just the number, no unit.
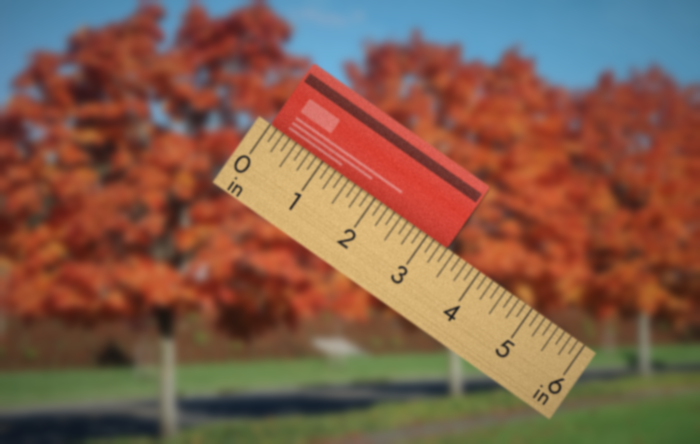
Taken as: 3.375
